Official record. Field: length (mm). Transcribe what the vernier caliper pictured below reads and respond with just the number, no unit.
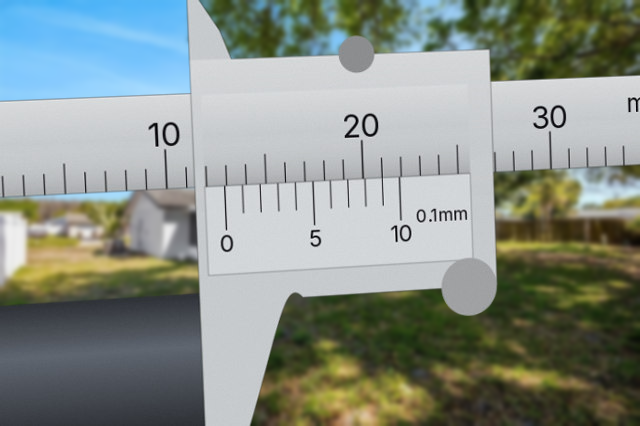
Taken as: 12.9
